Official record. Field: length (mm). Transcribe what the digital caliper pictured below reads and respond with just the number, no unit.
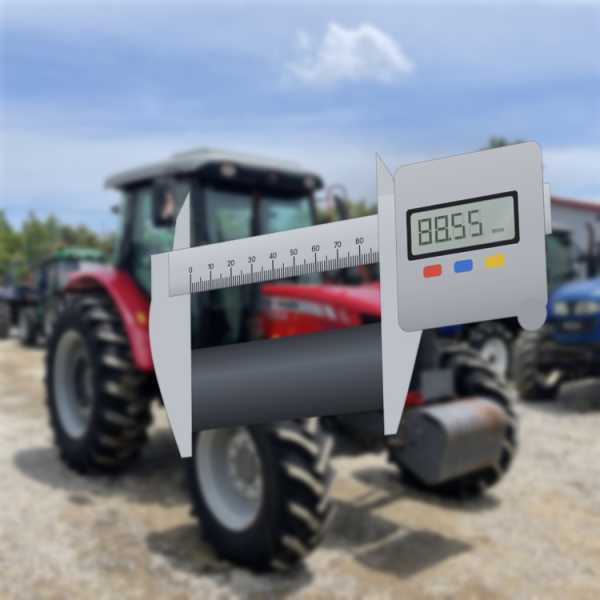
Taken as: 88.55
